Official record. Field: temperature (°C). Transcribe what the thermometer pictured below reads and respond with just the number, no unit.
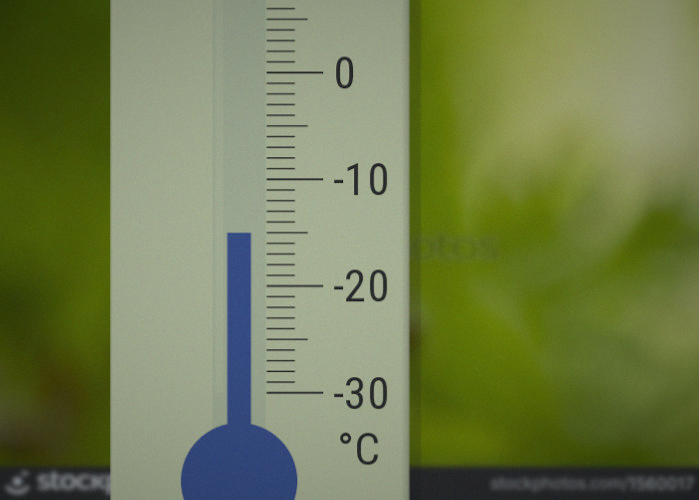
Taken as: -15
